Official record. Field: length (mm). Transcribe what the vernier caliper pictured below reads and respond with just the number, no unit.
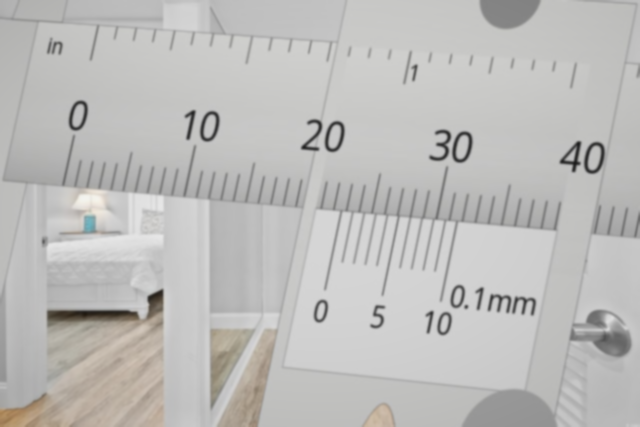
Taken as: 22.6
